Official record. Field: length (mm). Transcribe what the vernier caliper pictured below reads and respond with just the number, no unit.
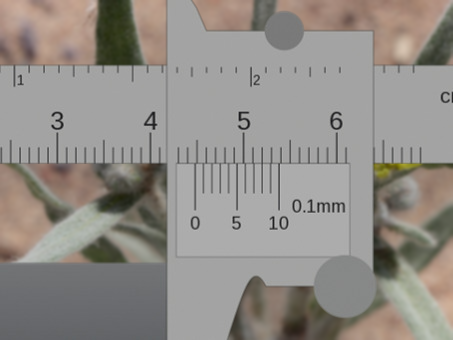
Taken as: 44.8
